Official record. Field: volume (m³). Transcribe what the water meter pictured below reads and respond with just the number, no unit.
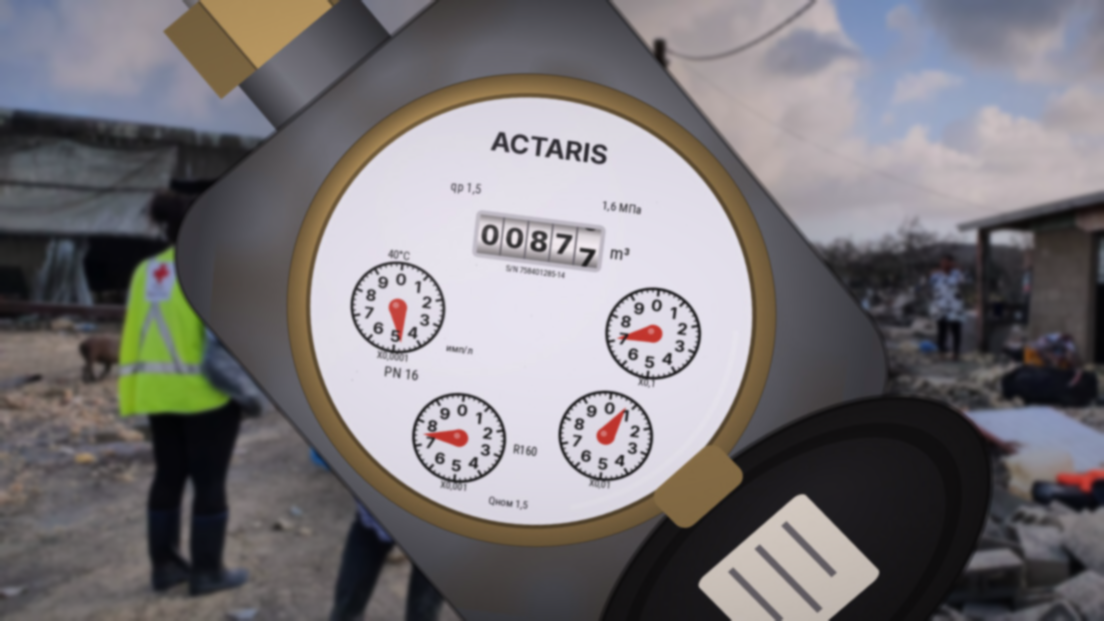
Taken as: 876.7074
